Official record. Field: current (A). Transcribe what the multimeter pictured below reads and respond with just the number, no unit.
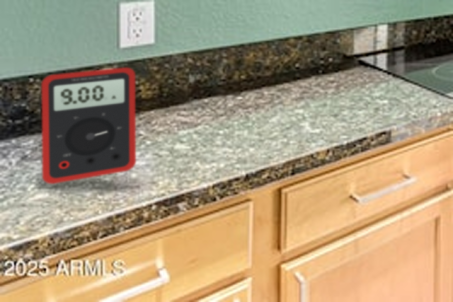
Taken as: 9.00
